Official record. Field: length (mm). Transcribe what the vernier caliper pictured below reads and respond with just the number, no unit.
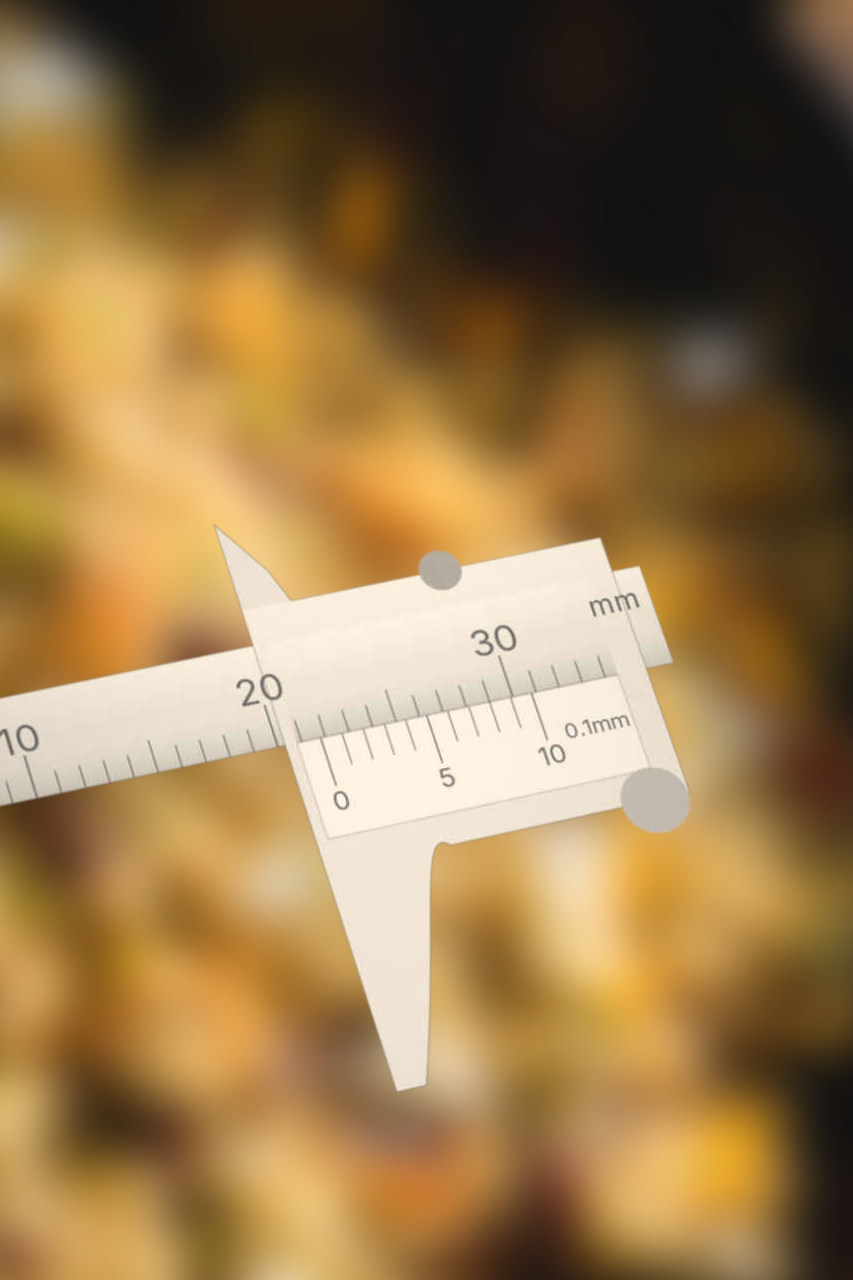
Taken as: 21.8
